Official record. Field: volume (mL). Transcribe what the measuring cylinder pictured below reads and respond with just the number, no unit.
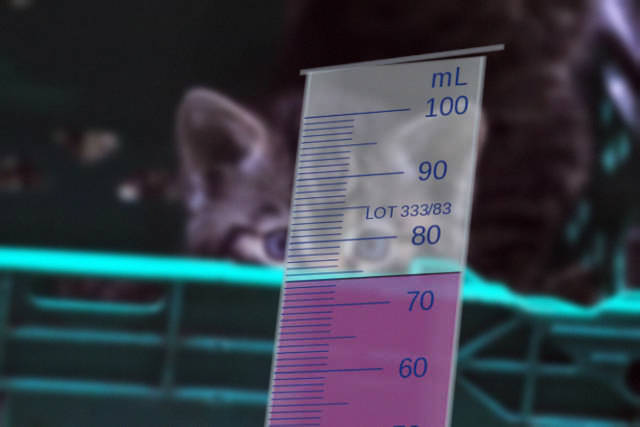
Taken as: 74
